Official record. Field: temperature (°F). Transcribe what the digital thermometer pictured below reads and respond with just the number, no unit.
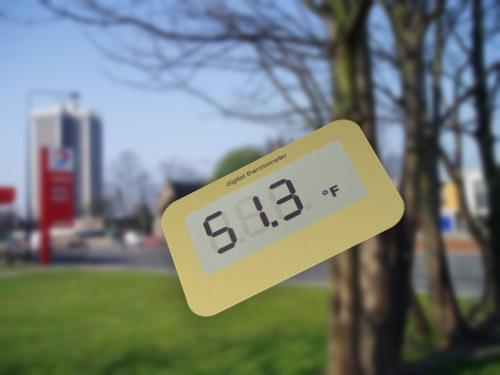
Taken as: 51.3
